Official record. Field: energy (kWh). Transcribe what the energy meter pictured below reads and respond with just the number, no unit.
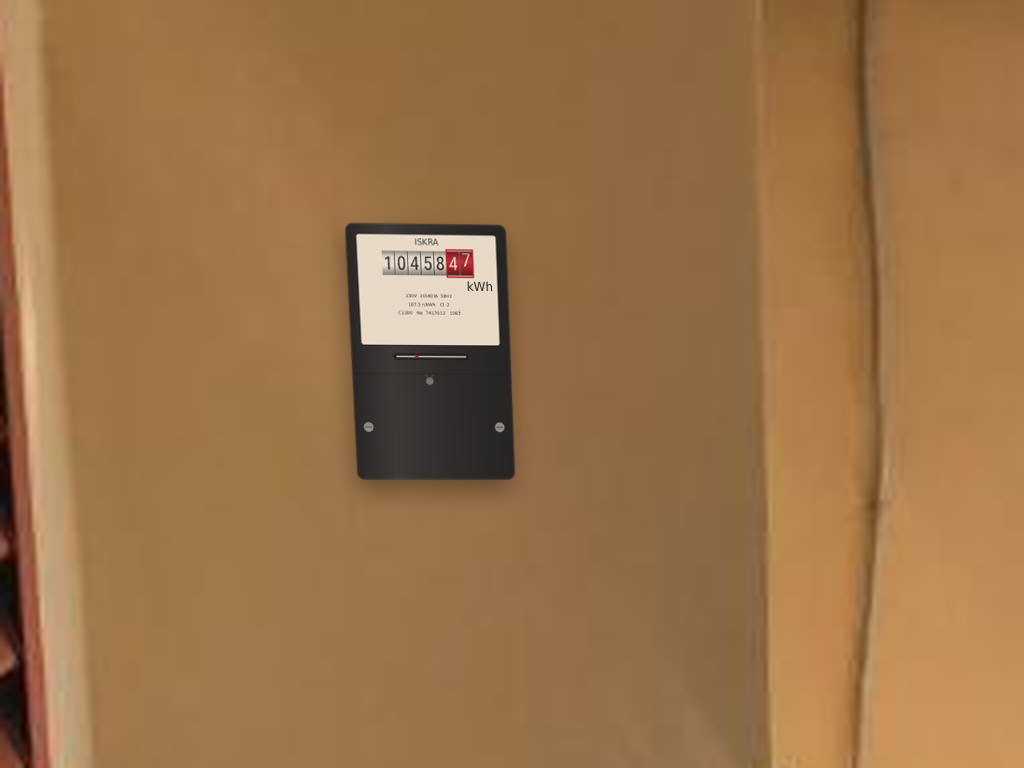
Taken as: 10458.47
